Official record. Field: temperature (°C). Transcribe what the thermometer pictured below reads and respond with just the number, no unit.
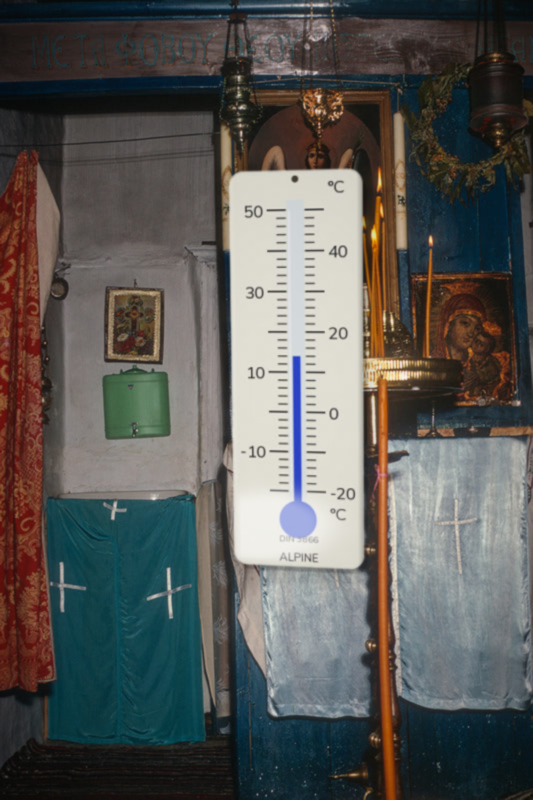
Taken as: 14
